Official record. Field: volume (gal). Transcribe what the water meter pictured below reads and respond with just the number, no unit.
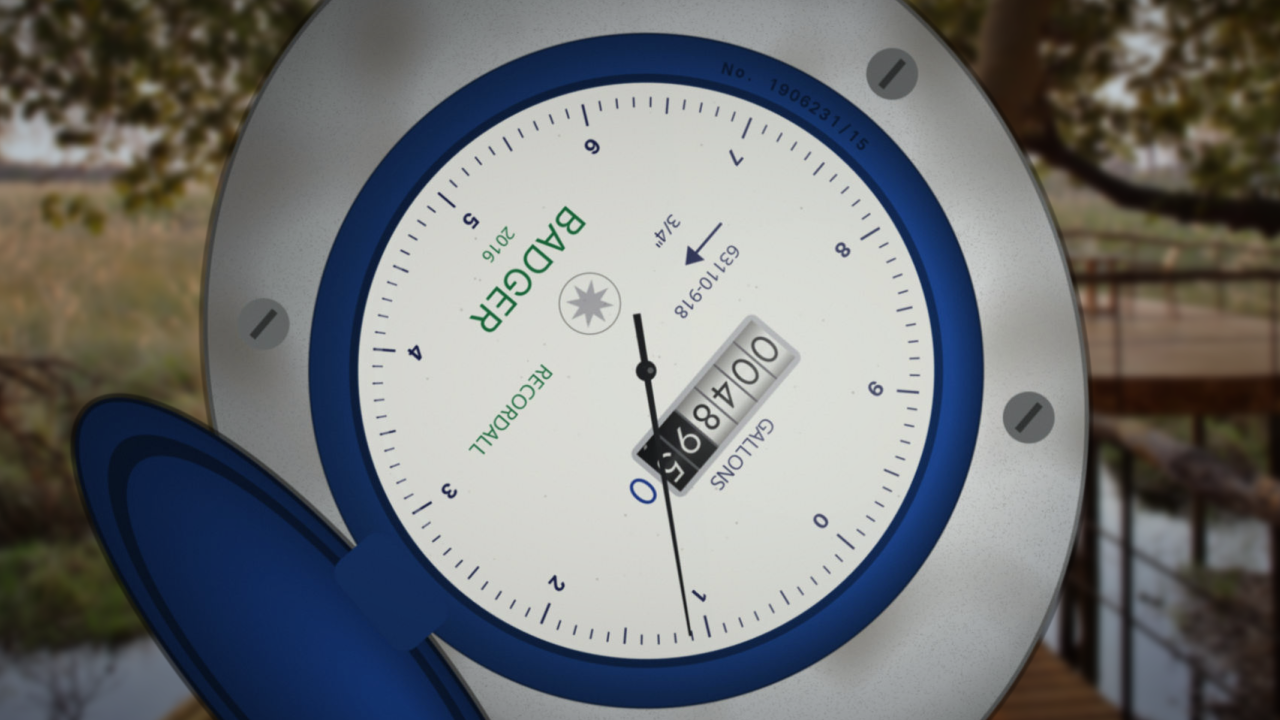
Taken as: 48951.1
